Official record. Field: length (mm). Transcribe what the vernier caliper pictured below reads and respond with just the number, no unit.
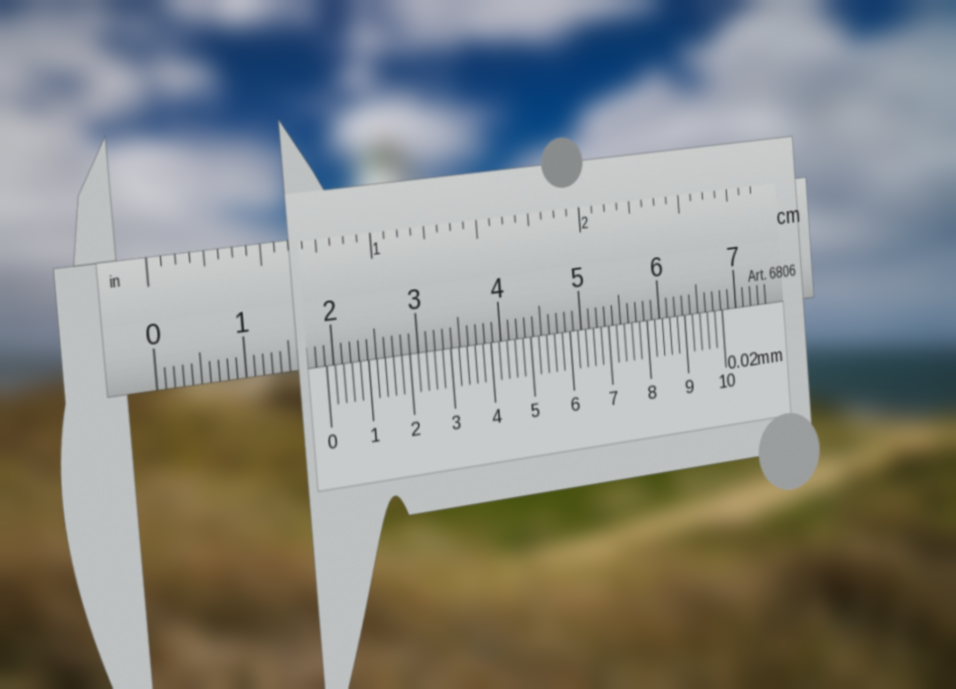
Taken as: 19.2
